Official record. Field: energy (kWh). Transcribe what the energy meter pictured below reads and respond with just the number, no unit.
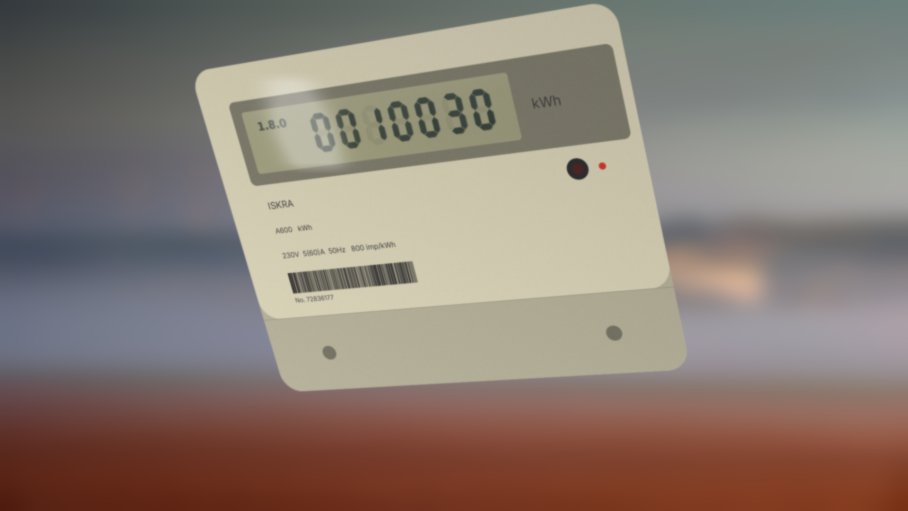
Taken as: 10030
